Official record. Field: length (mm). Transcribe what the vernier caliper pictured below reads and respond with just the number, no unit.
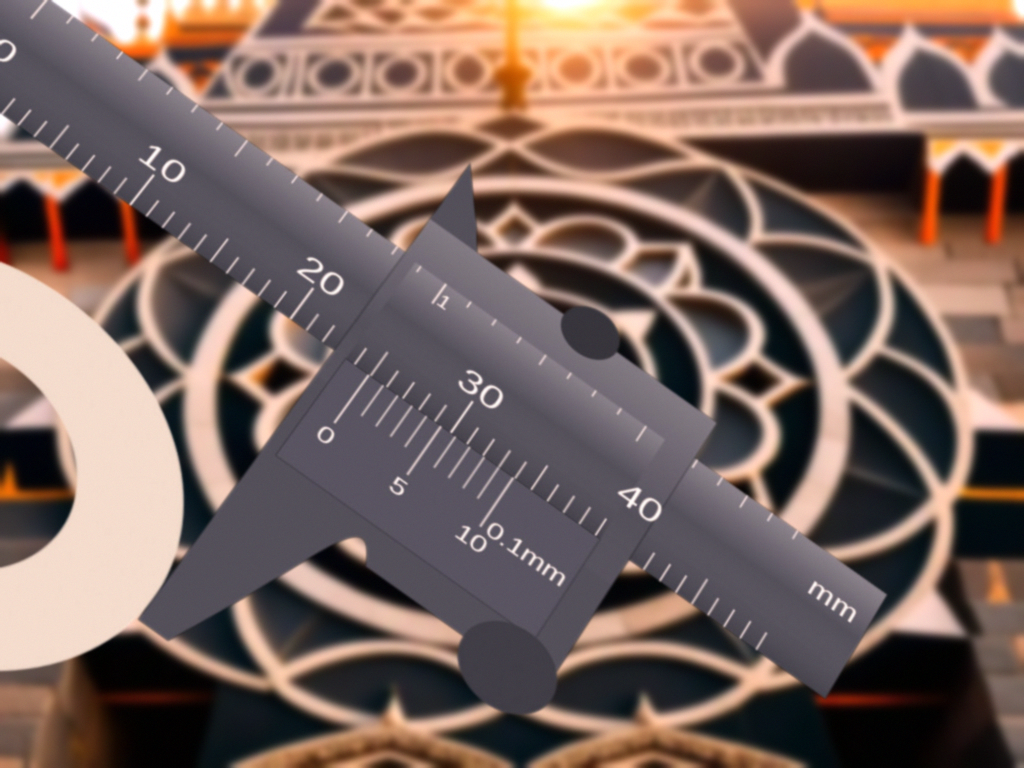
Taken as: 24.9
